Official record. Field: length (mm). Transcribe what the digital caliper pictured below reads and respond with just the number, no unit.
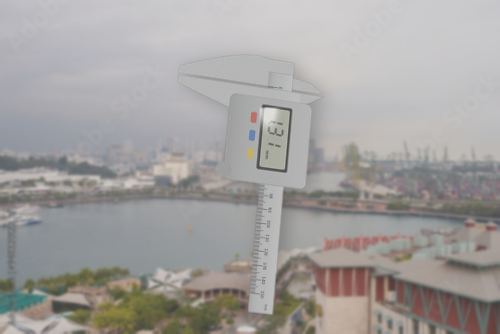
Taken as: 1.31
